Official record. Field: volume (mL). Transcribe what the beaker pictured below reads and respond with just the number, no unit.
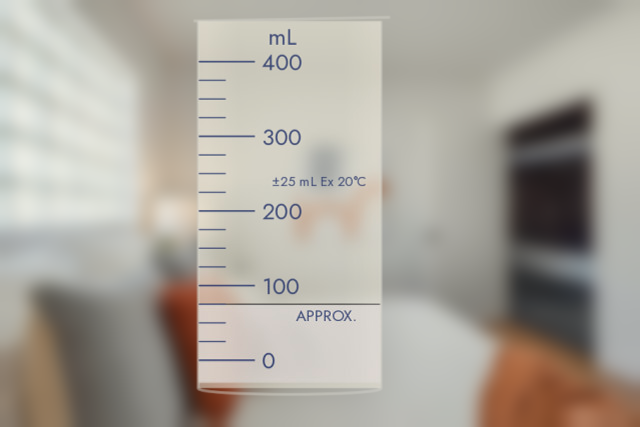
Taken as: 75
